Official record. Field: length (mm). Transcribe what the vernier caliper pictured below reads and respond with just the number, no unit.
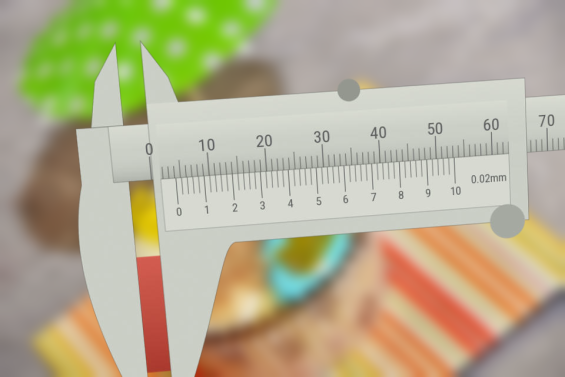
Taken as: 4.2
